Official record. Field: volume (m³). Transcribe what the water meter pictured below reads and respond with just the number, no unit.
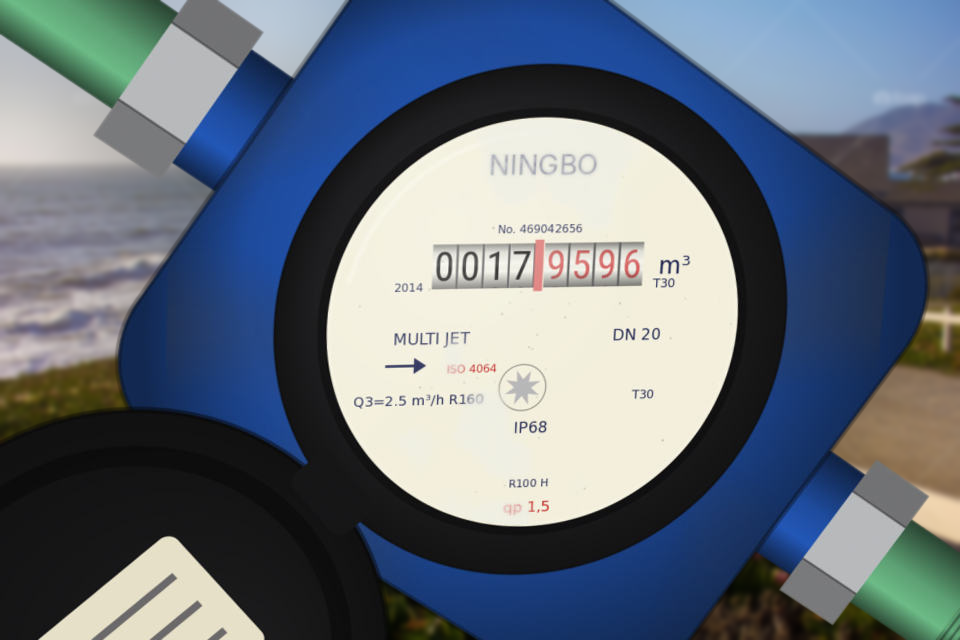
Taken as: 17.9596
